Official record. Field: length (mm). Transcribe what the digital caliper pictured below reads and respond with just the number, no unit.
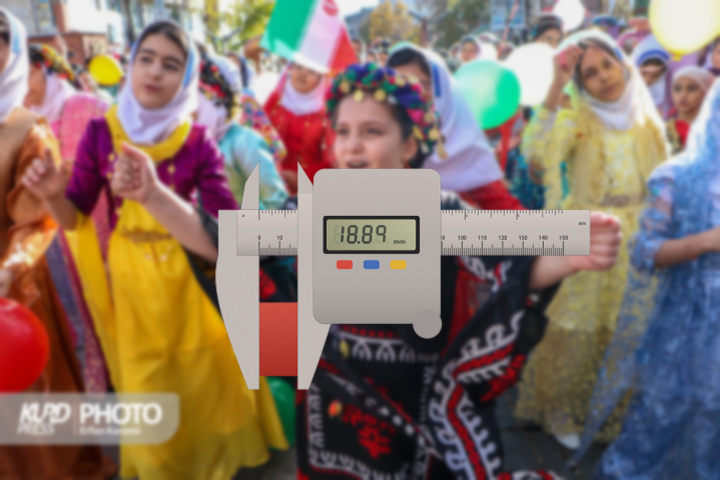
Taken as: 18.89
